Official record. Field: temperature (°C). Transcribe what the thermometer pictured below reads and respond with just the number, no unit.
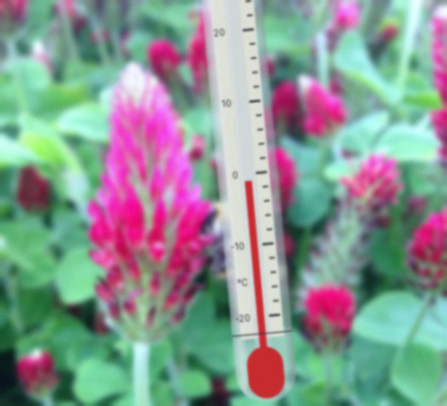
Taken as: -1
